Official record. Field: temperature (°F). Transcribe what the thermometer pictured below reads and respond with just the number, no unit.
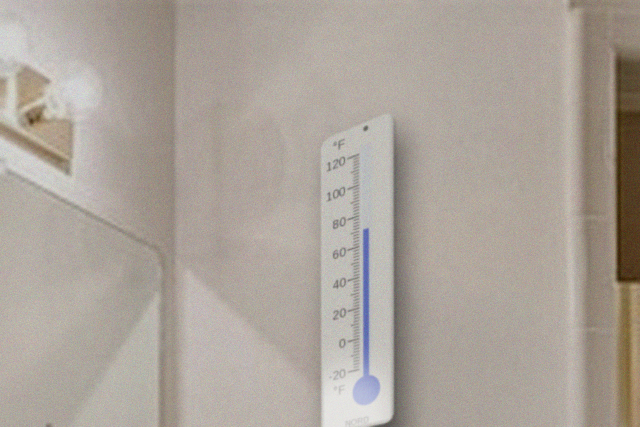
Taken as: 70
